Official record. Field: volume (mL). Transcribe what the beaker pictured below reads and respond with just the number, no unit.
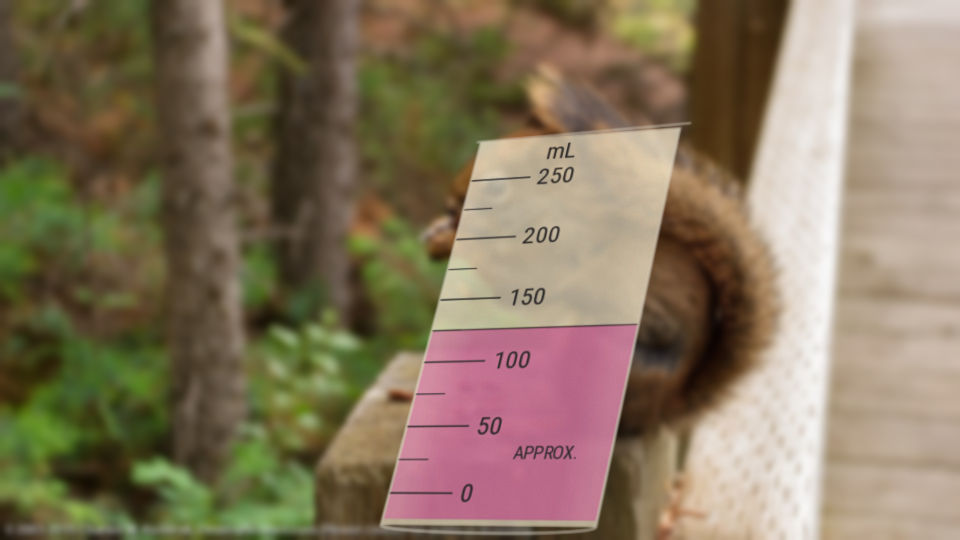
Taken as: 125
